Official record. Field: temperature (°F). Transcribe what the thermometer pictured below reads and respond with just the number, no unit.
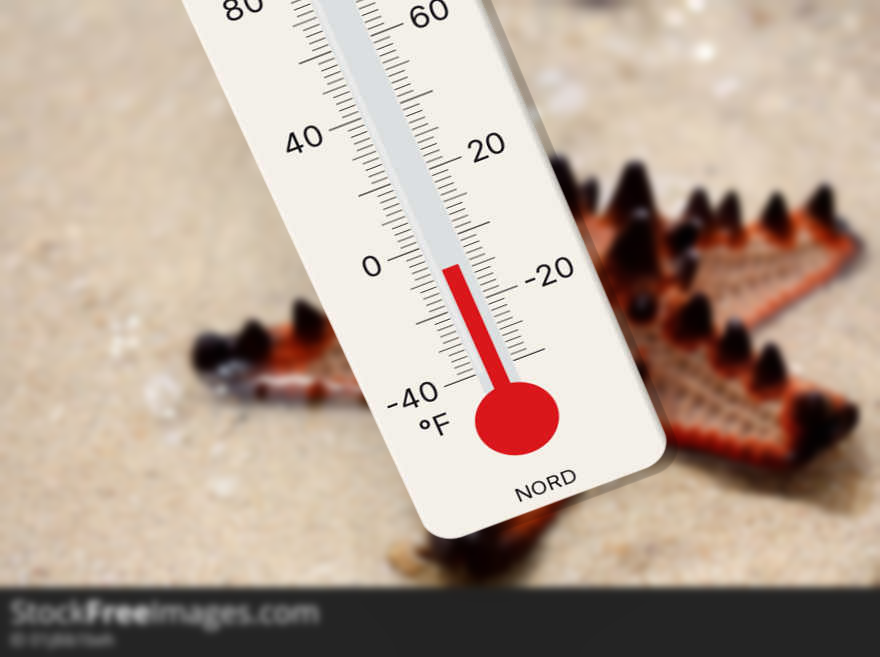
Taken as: -8
